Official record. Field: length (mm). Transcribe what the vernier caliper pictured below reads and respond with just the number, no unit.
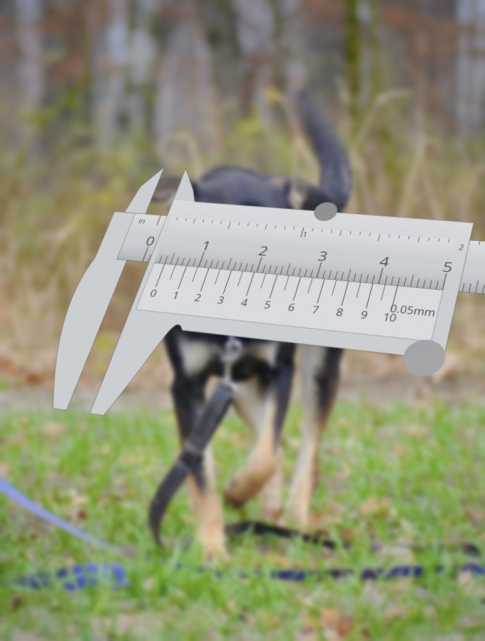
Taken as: 4.0
